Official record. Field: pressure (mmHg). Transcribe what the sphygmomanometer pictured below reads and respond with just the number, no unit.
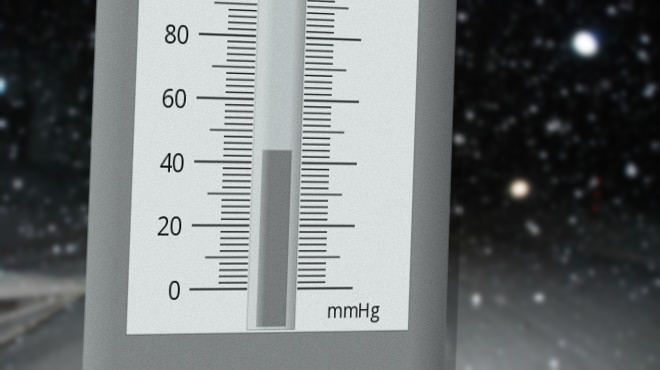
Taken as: 44
